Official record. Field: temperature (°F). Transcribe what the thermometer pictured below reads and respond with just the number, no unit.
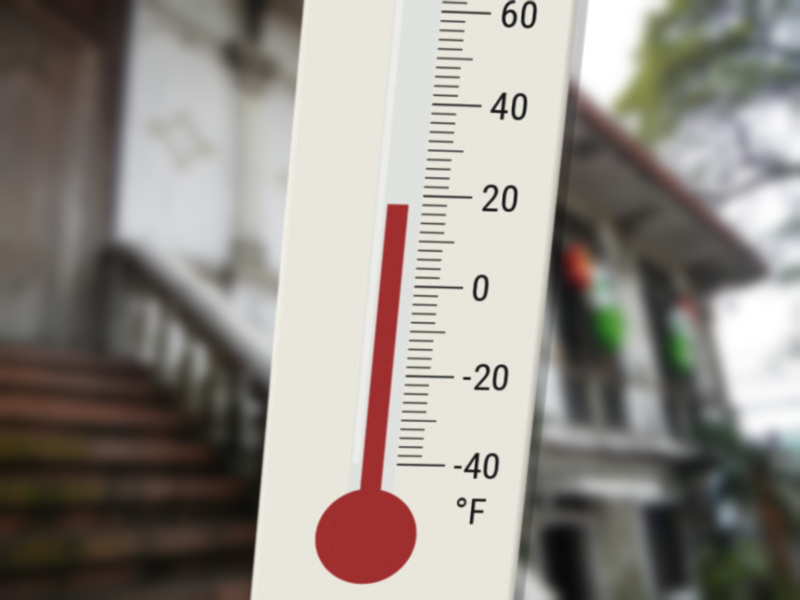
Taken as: 18
